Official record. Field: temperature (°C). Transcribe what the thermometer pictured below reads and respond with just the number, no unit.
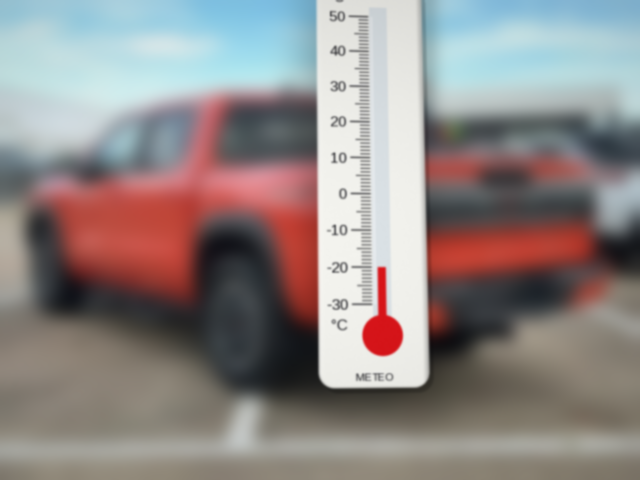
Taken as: -20
